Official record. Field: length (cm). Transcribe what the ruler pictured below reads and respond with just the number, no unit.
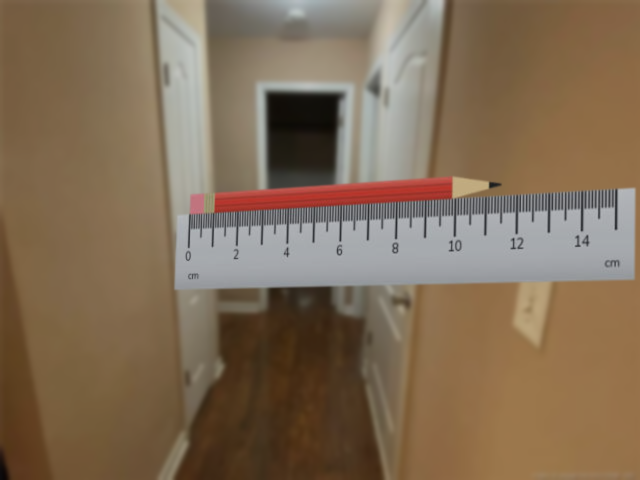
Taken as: 11.5
